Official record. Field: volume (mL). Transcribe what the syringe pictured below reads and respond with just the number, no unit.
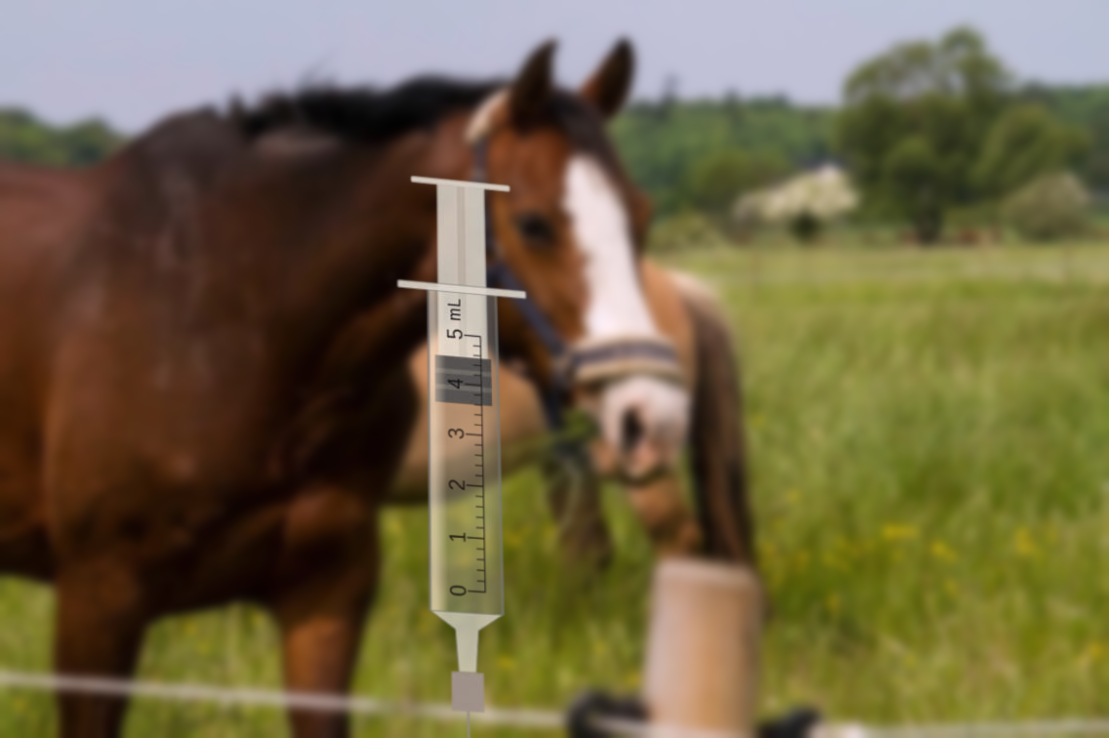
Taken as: 3.6
